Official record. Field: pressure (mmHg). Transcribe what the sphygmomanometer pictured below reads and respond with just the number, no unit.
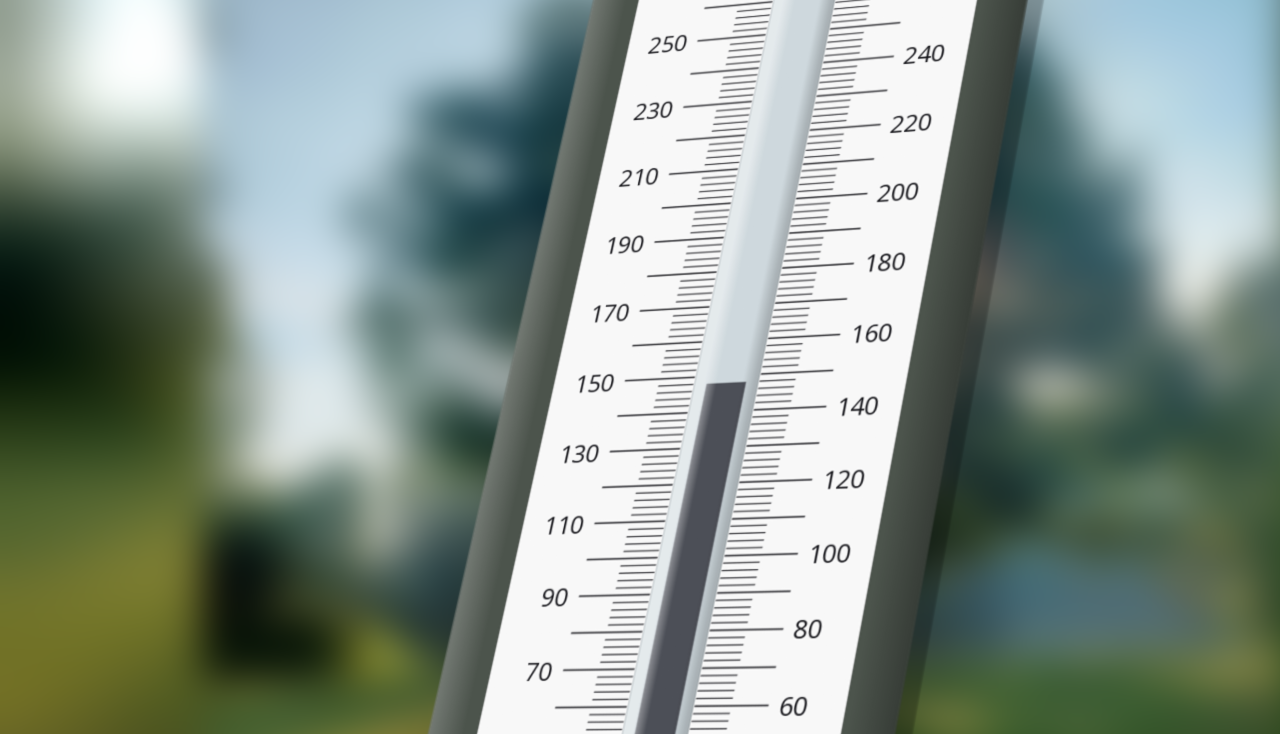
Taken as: 148
